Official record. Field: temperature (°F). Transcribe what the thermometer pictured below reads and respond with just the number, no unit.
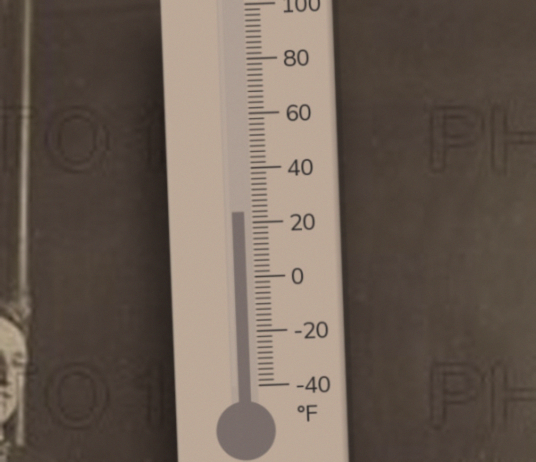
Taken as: 24
